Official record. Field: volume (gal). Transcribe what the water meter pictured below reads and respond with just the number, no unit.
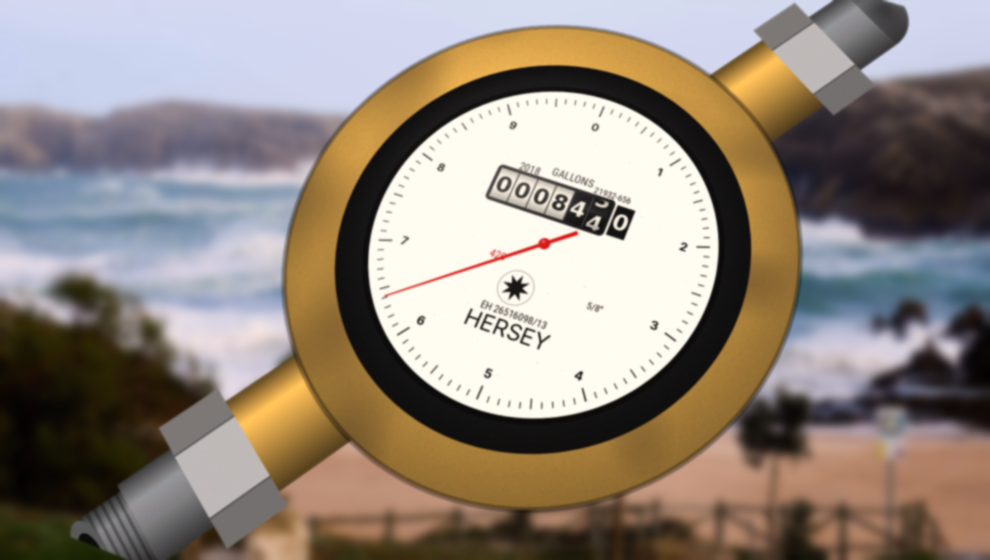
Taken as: 8436.4
